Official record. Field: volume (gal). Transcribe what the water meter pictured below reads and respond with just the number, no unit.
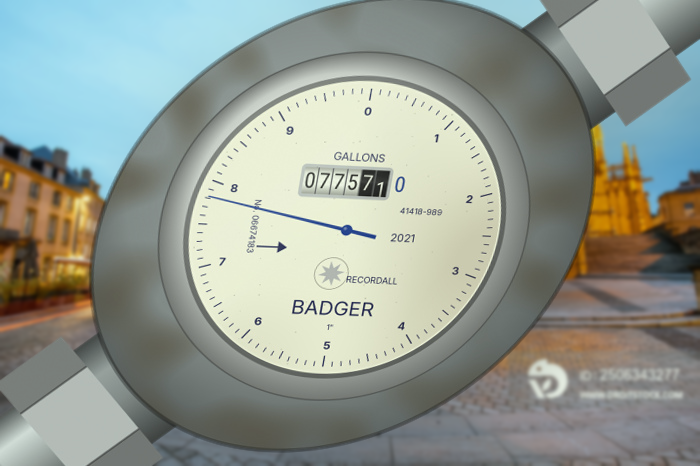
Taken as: 775707.8
